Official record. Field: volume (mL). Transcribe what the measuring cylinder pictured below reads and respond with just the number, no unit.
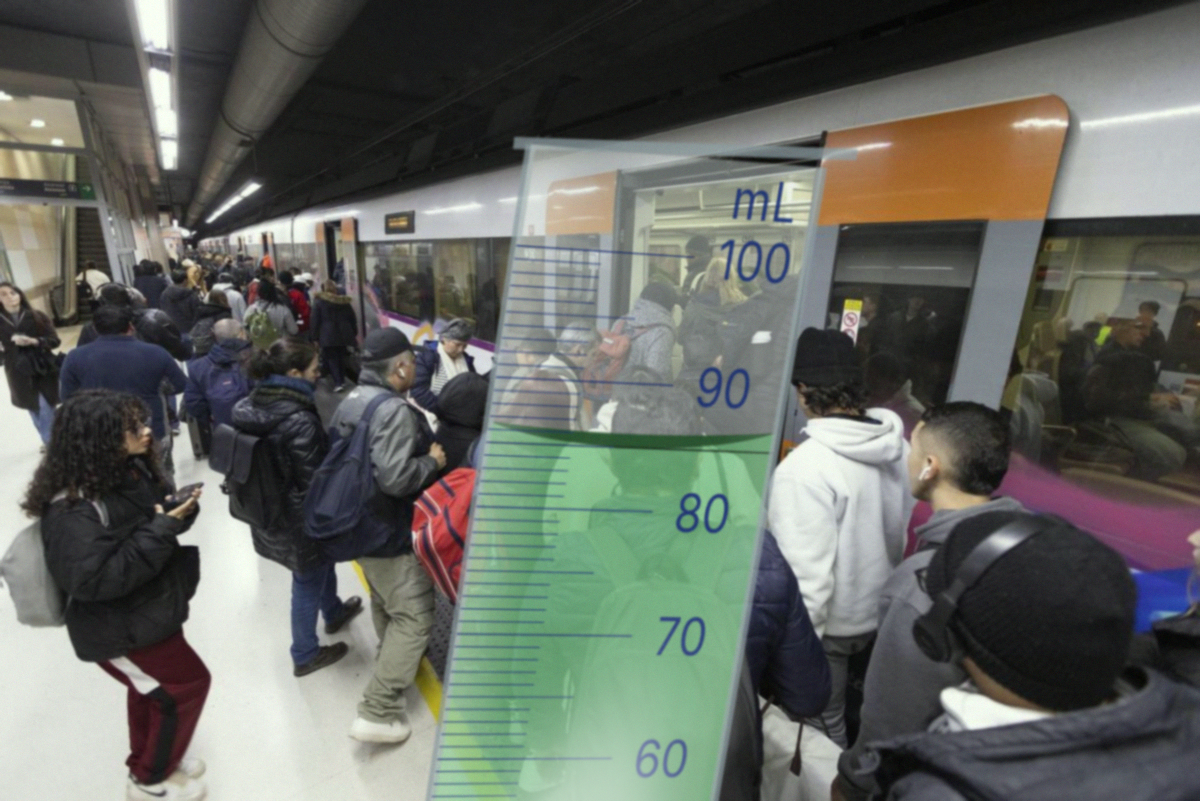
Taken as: 85
